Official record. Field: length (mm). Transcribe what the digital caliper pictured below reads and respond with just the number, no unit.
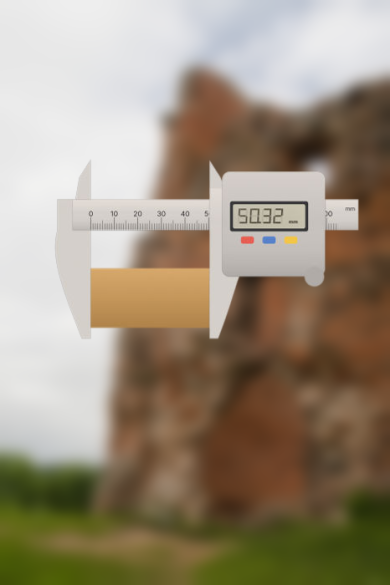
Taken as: 50.32
